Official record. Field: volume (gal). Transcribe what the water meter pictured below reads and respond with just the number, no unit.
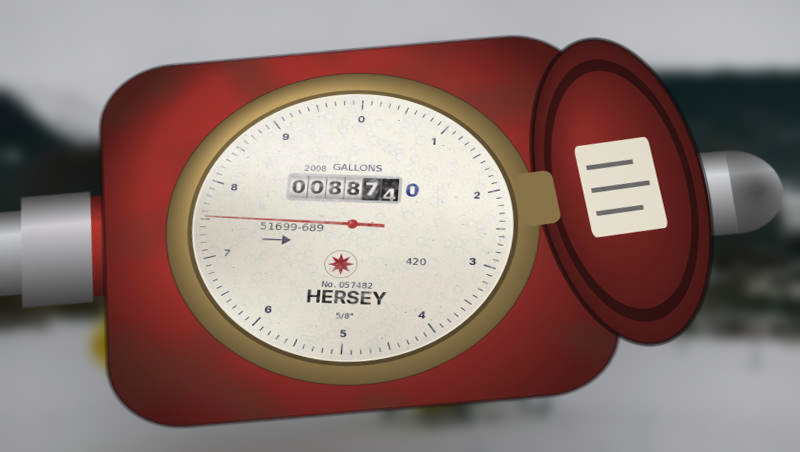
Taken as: 88737.5
